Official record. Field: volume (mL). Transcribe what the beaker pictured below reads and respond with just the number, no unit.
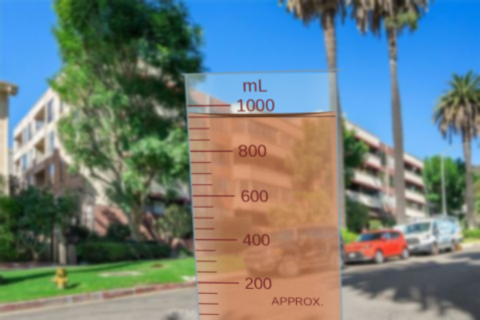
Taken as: 950
